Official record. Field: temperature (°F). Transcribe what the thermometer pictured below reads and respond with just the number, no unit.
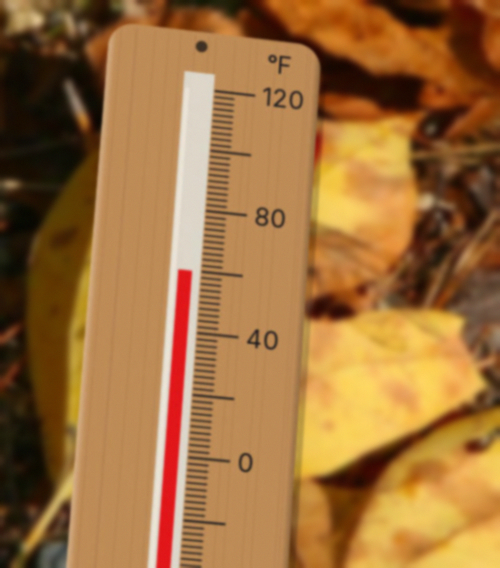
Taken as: 60
